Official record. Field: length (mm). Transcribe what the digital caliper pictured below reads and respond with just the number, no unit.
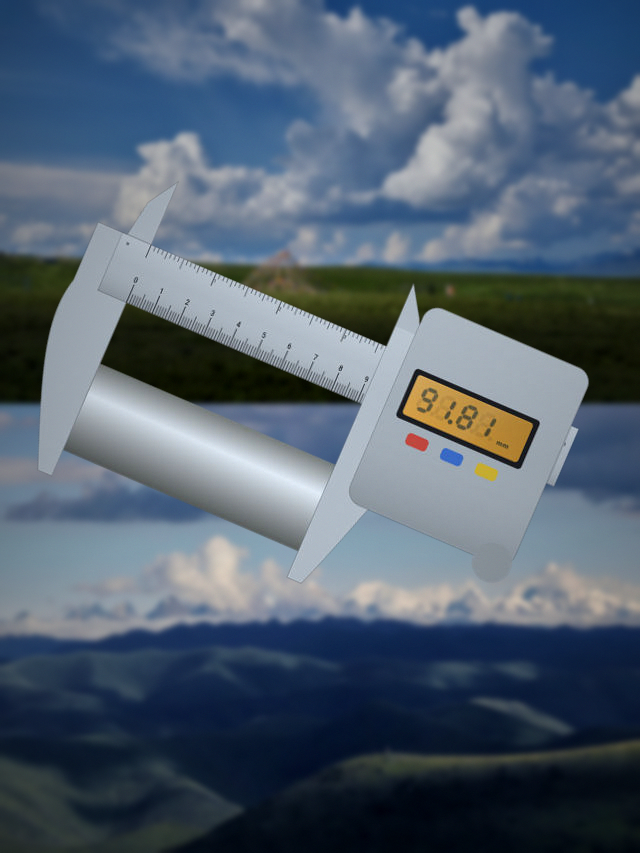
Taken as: 91.81
